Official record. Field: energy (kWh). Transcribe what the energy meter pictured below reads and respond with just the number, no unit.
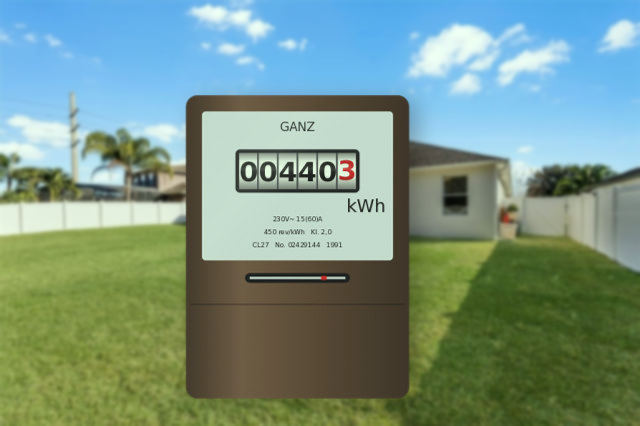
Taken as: 440.3
